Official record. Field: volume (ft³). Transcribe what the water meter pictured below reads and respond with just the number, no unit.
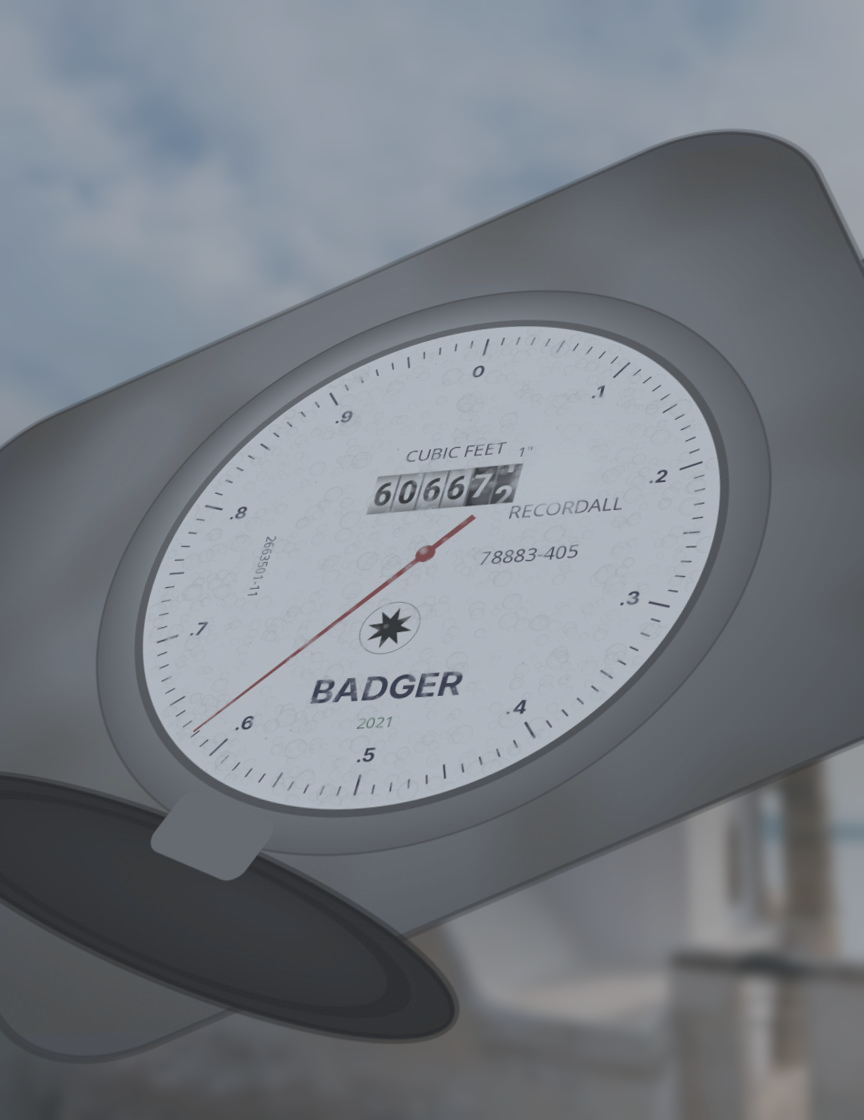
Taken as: 606671.62
